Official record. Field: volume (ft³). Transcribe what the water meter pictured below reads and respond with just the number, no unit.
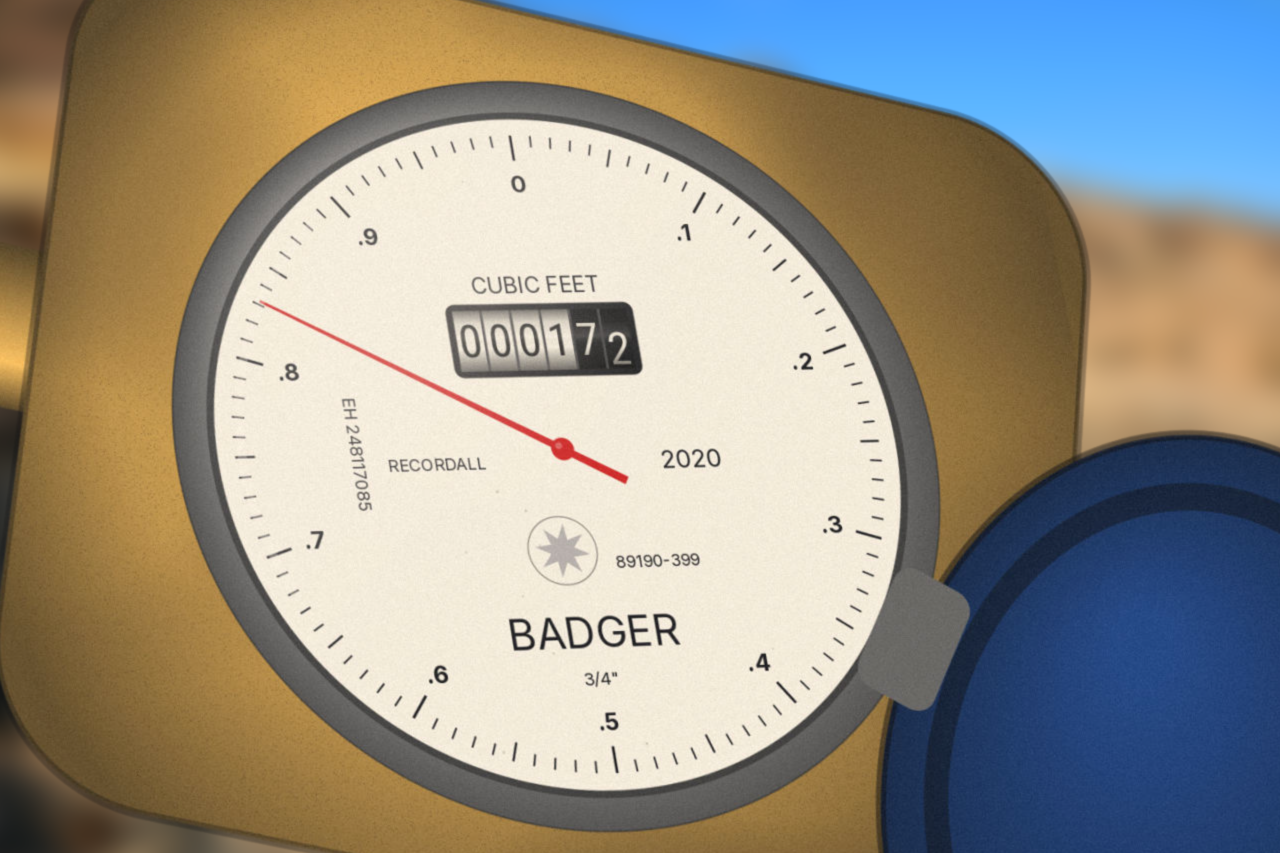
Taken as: 171.83
